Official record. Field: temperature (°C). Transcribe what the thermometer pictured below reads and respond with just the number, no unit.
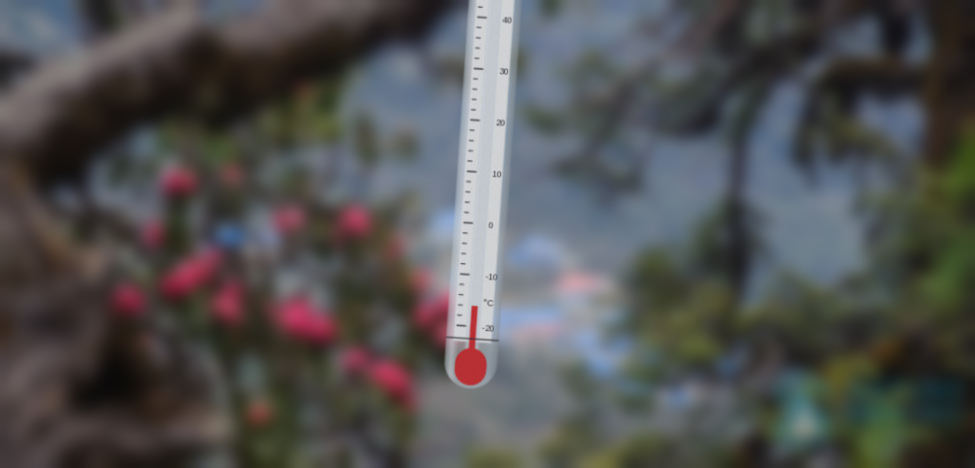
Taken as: -16
